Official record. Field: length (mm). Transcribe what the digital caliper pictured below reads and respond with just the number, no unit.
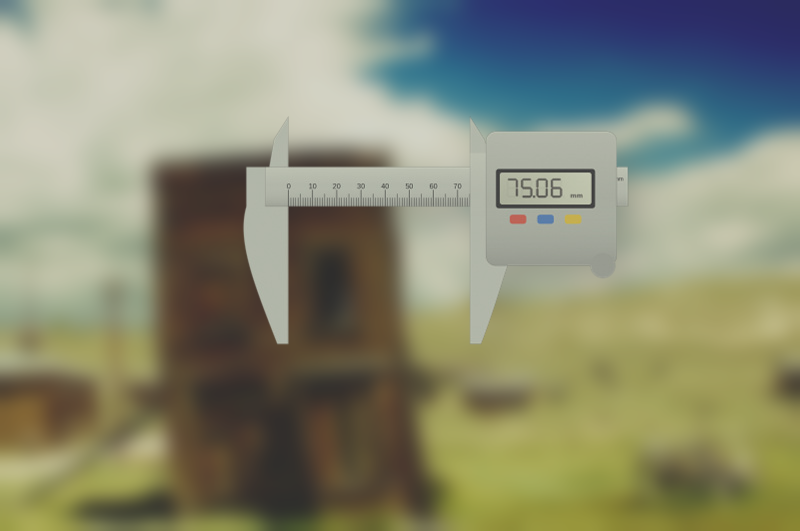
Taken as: 75.06
